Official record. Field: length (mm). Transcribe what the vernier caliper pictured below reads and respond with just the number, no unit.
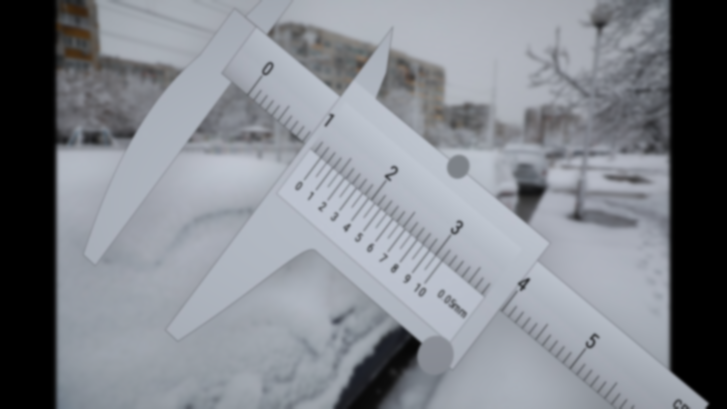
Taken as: 12.0
